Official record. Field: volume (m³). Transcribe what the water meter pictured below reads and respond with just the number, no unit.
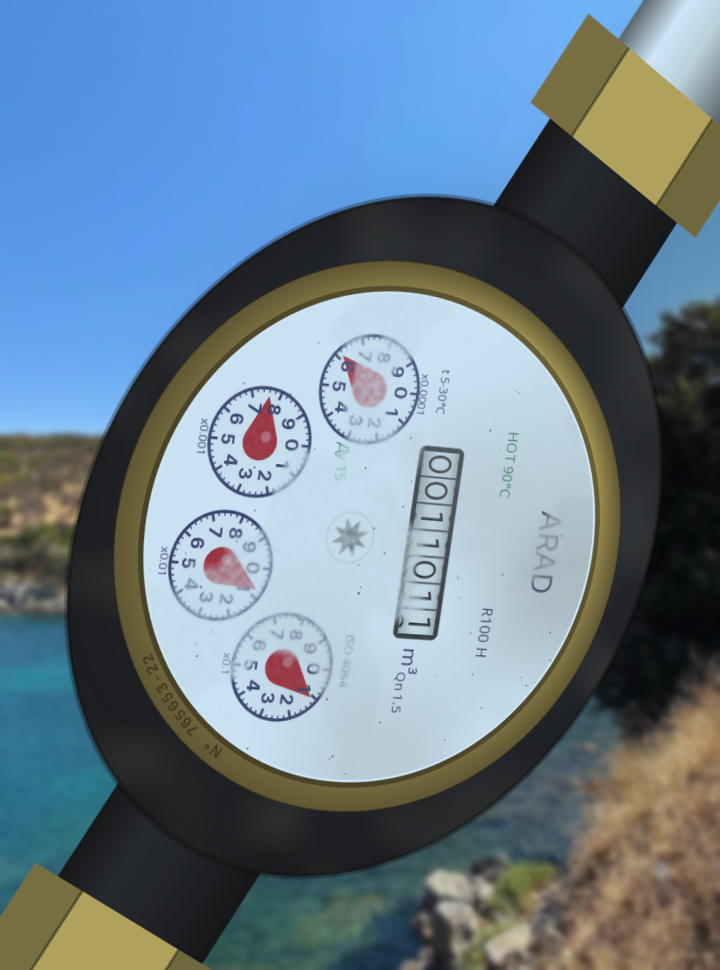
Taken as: 11011.1076
